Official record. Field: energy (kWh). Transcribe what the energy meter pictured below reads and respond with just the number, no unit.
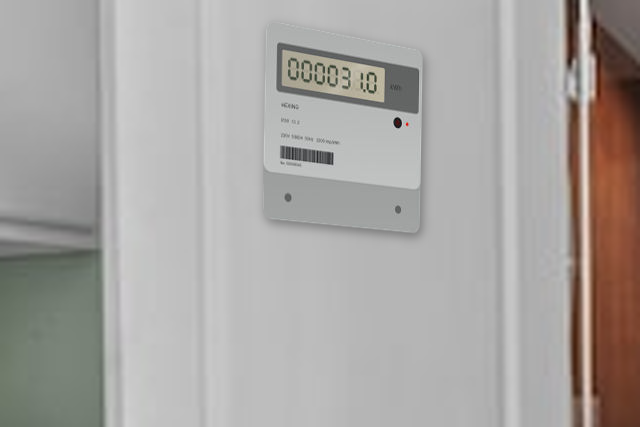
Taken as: 31.0
